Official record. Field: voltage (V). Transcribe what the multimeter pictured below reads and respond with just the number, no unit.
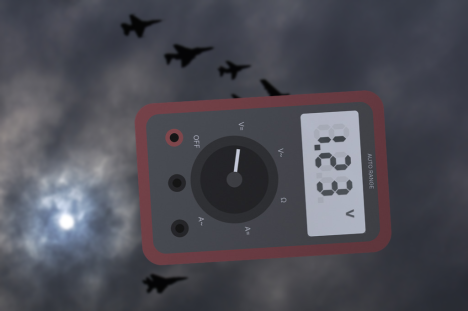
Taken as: 1.23
